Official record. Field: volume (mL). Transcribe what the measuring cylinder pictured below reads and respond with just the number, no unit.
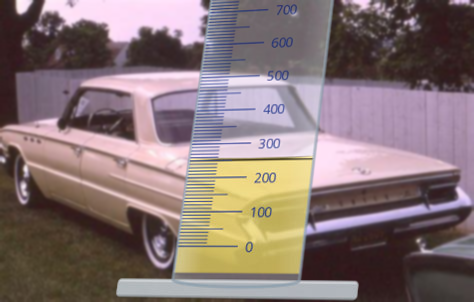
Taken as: 250
